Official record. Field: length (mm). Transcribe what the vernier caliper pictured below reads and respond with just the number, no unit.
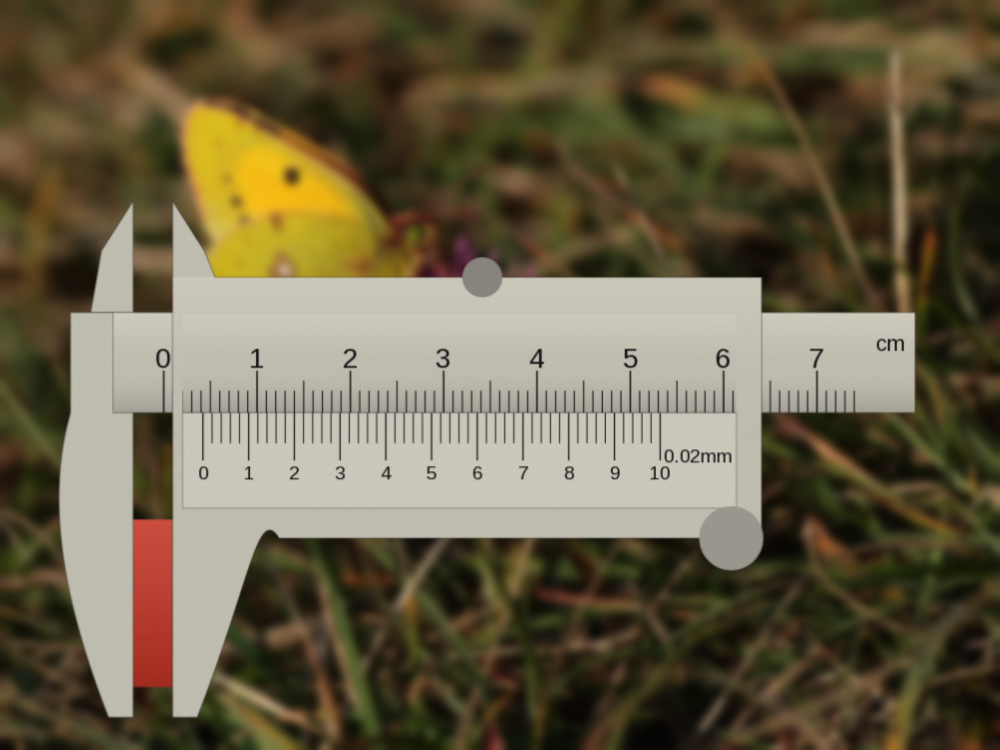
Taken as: 4.2
